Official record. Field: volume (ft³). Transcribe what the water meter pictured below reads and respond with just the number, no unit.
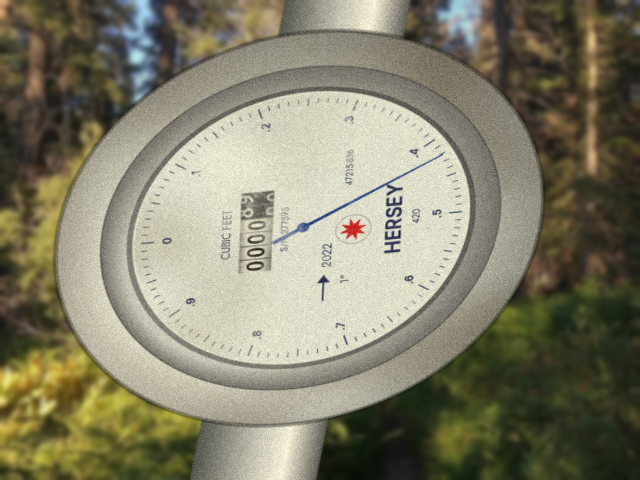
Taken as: 89.42
